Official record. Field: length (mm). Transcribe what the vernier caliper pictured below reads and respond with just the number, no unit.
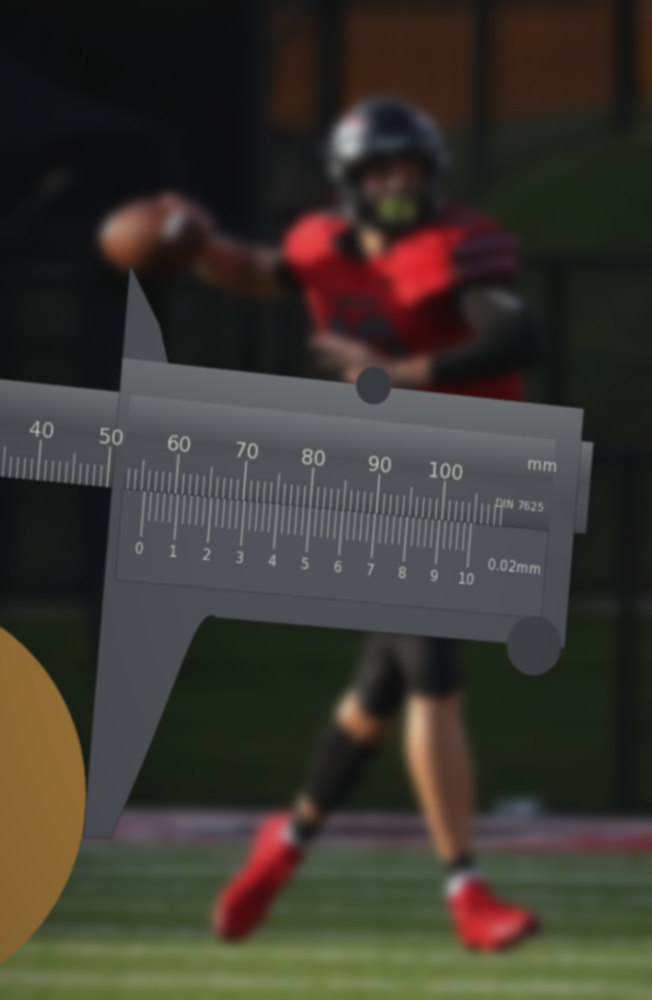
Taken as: 55.5
